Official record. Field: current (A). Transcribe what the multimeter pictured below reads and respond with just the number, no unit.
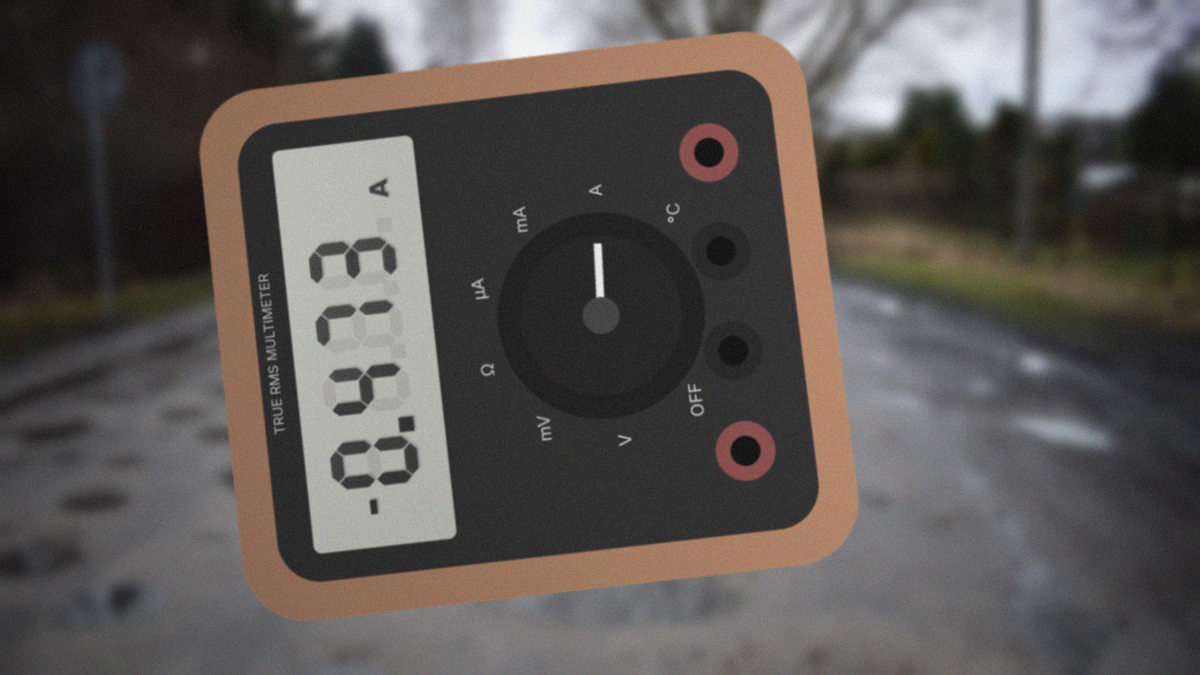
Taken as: -0.473
